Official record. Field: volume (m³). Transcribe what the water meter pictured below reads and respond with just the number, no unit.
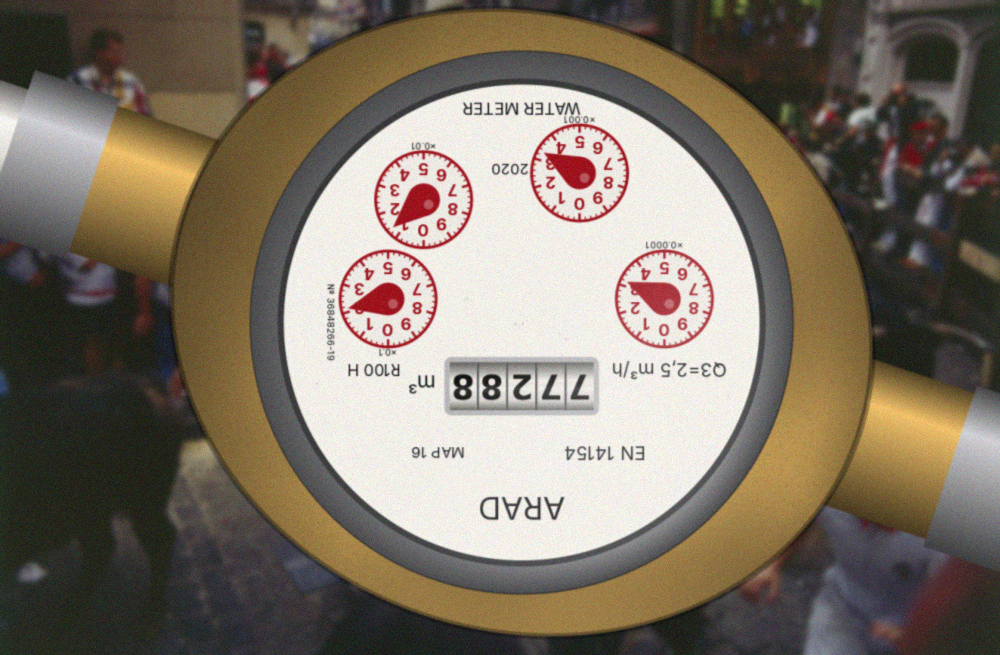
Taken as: 77288.2133
